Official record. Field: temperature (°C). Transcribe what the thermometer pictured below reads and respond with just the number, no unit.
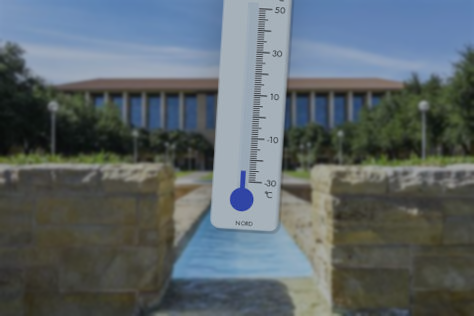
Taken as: -25
